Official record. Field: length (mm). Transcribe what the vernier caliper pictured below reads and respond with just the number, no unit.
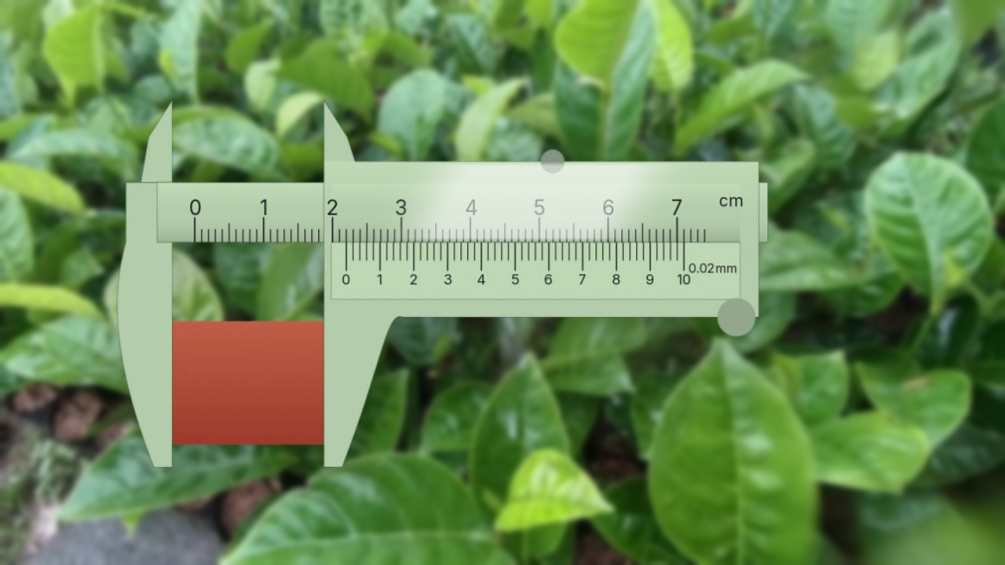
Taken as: 22.0
